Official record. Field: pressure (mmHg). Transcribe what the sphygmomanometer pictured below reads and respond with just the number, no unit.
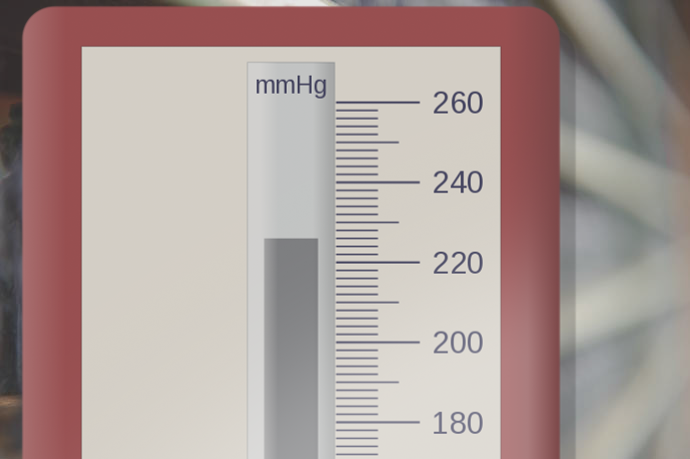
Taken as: 226
